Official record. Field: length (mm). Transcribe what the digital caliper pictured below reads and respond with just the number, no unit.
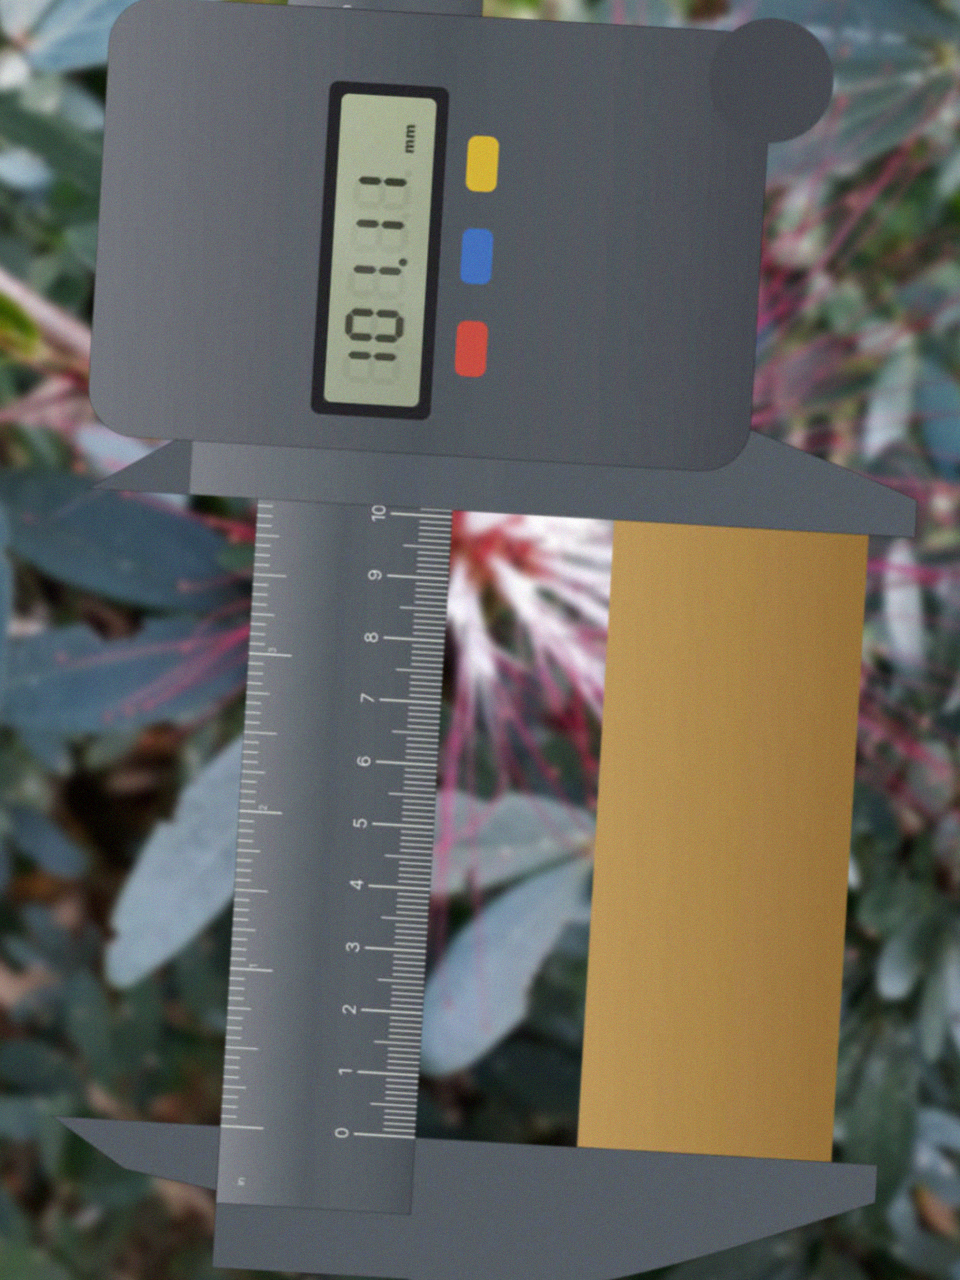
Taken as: 101.11
